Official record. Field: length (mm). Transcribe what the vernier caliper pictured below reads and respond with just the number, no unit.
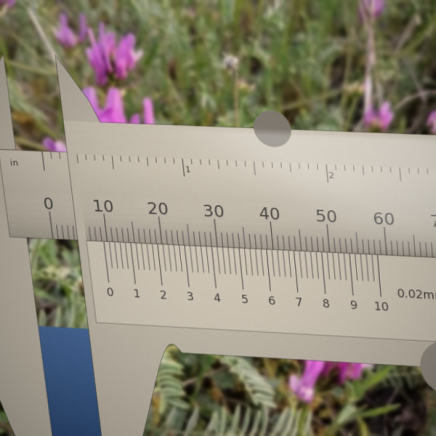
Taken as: 9.4
